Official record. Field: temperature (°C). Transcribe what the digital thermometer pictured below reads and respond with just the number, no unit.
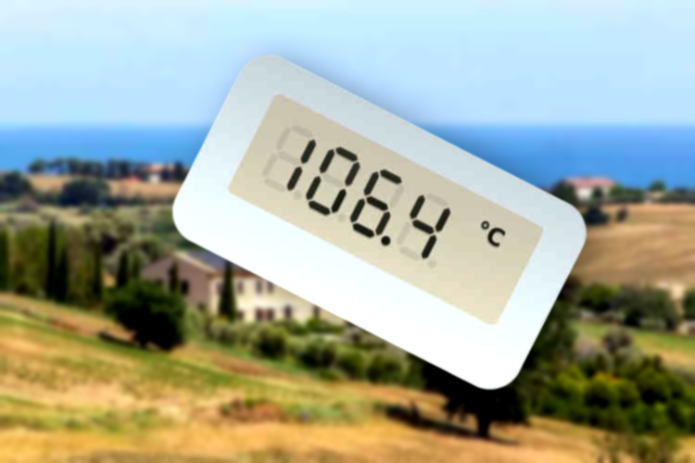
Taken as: 106.4
